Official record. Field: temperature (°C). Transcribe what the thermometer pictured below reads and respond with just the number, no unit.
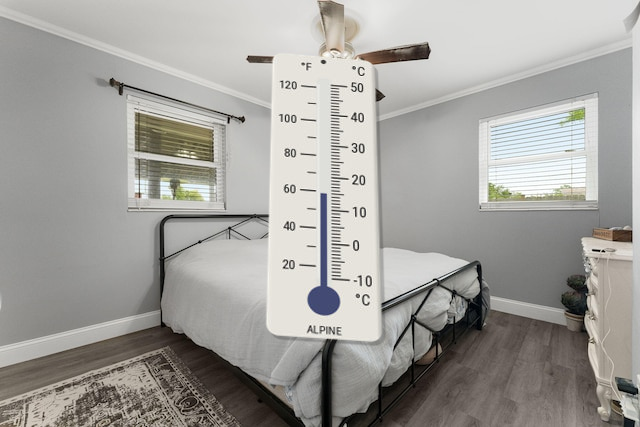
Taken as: 15
